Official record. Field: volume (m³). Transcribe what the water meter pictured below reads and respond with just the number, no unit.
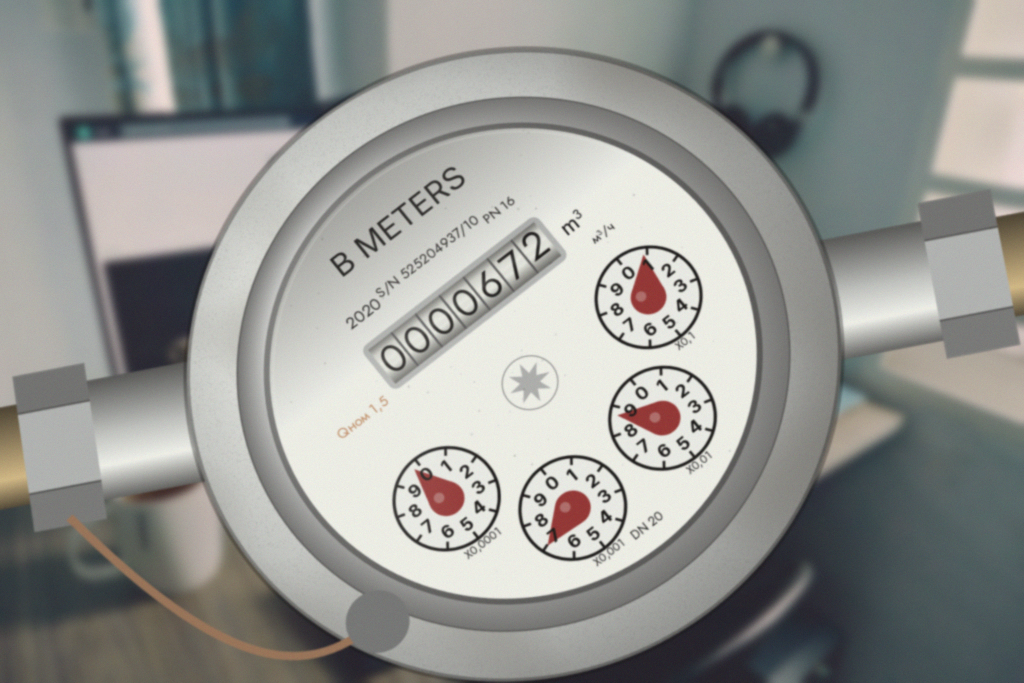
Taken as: 672.0869
